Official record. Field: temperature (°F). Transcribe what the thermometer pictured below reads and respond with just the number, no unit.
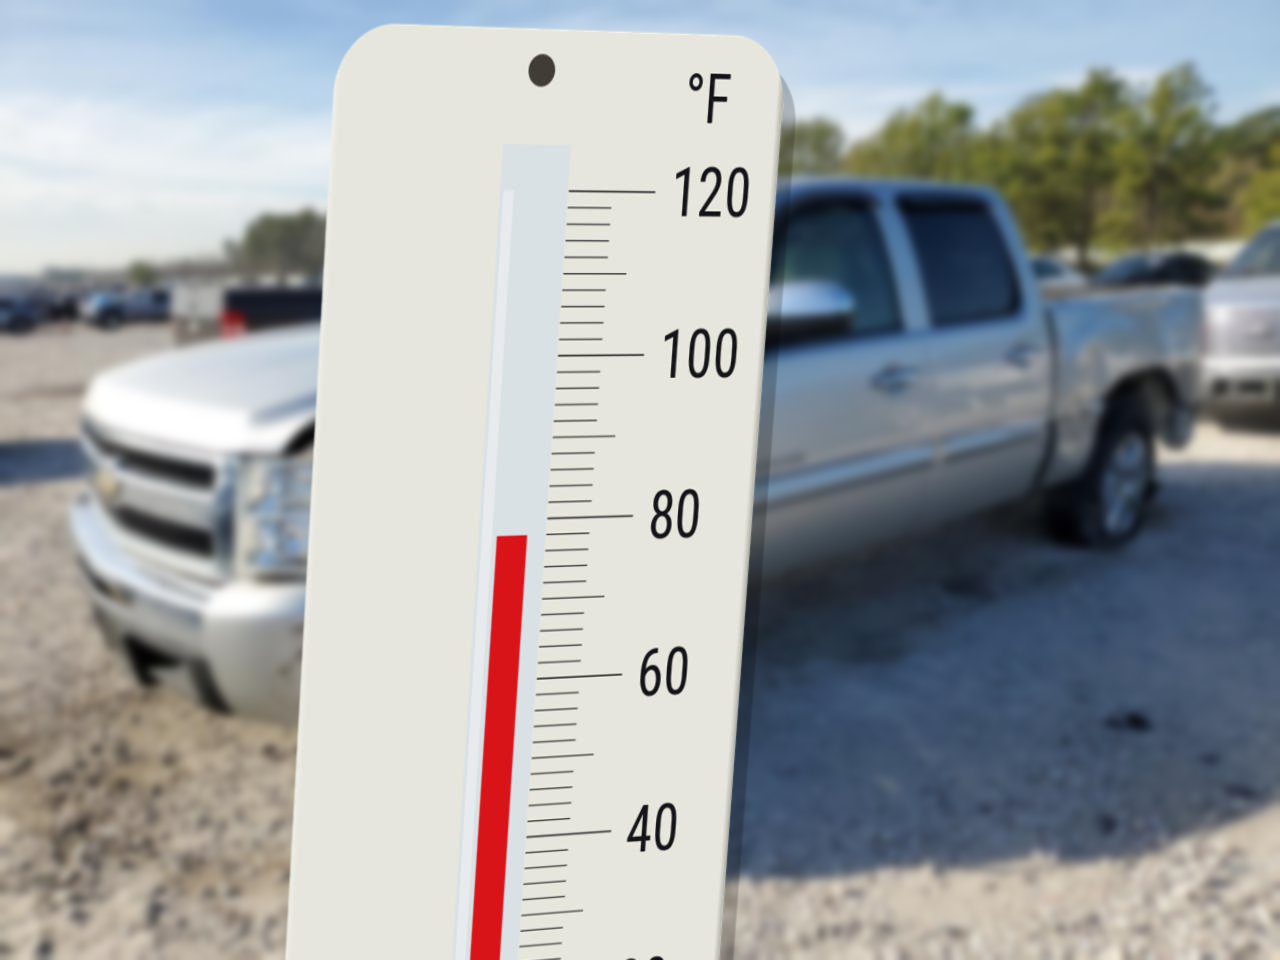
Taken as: 78
